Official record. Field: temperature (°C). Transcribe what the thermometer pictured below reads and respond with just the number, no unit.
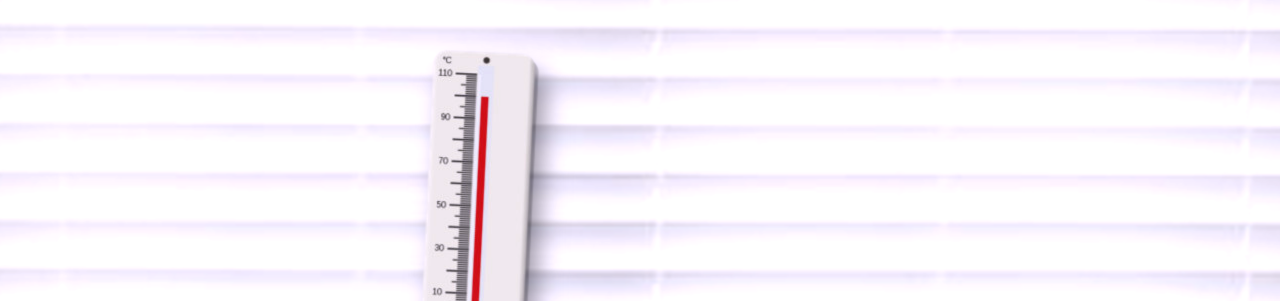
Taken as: 100
